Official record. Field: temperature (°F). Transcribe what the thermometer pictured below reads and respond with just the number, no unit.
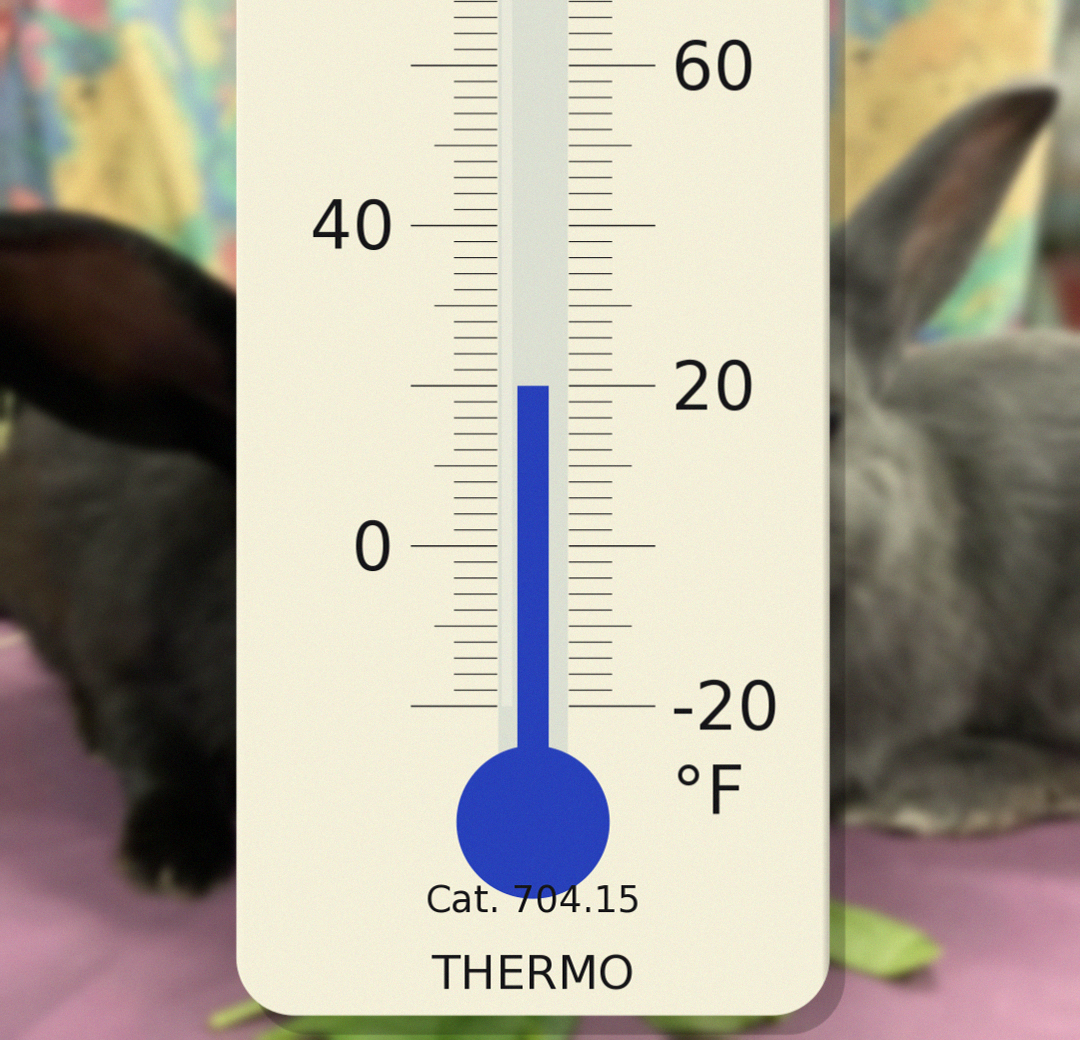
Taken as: 20
